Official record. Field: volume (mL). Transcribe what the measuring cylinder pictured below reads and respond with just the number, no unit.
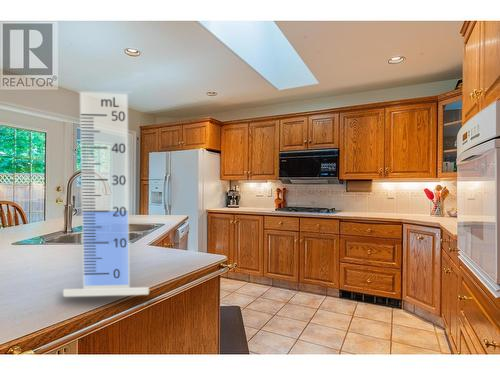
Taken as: 20
